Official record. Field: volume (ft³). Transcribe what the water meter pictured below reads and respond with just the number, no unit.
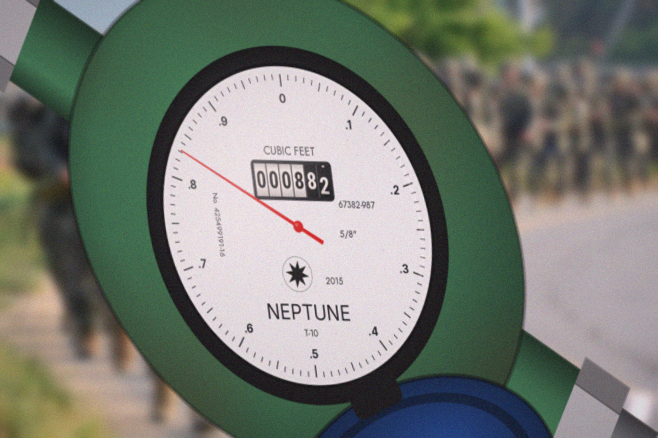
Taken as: 881.83
